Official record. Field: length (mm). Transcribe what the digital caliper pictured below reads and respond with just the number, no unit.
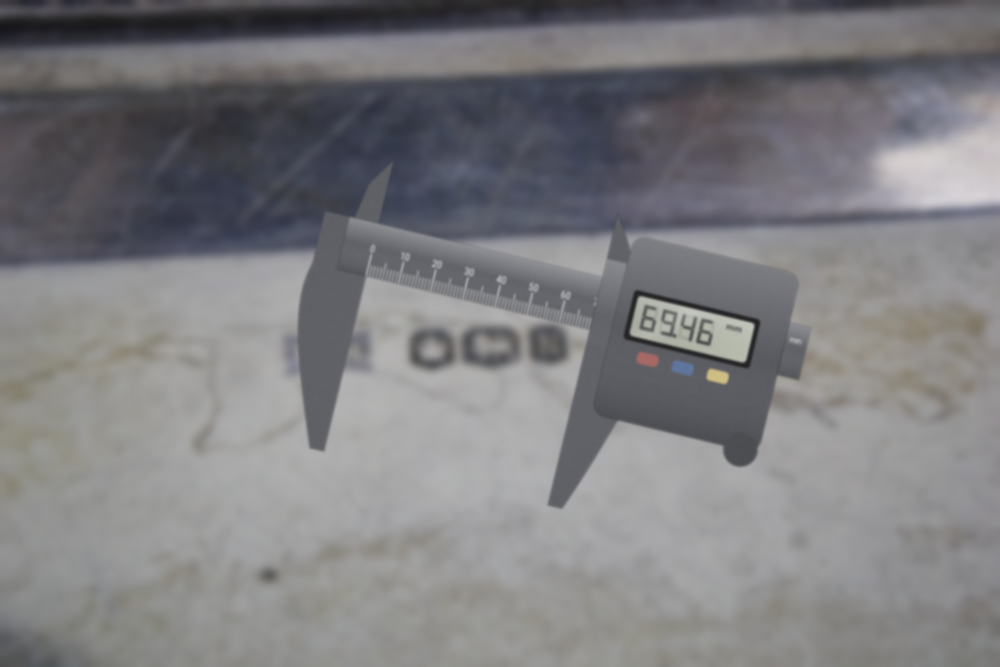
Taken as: 69.46
